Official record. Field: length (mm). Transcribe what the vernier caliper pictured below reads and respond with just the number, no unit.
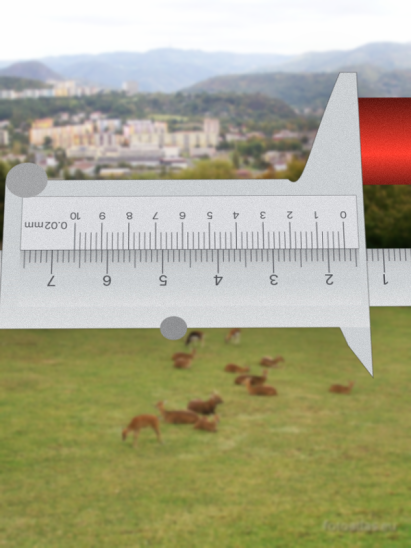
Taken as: 17.0
